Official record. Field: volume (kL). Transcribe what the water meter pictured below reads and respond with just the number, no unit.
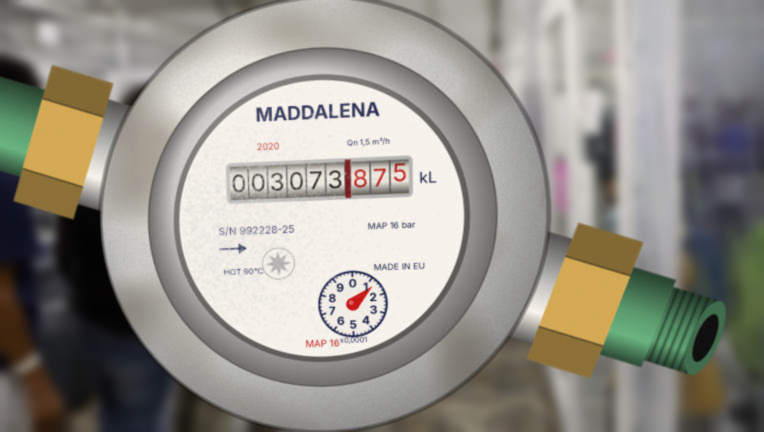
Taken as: 3073.8751
